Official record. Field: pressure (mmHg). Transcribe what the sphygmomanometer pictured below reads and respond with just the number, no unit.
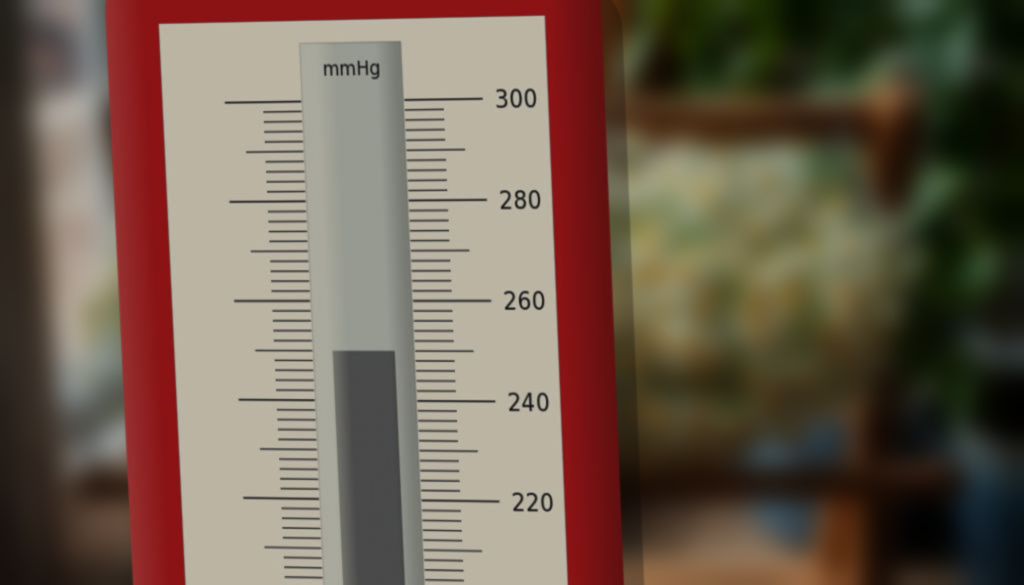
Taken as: 250
